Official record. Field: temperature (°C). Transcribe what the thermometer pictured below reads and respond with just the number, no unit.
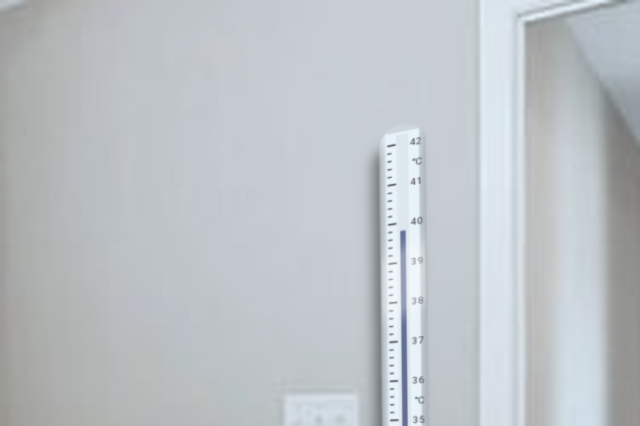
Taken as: 39.8
